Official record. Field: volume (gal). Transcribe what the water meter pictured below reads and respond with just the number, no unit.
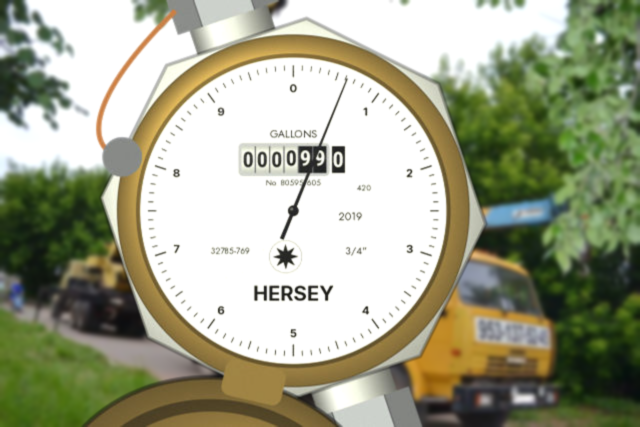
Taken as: 990.6
